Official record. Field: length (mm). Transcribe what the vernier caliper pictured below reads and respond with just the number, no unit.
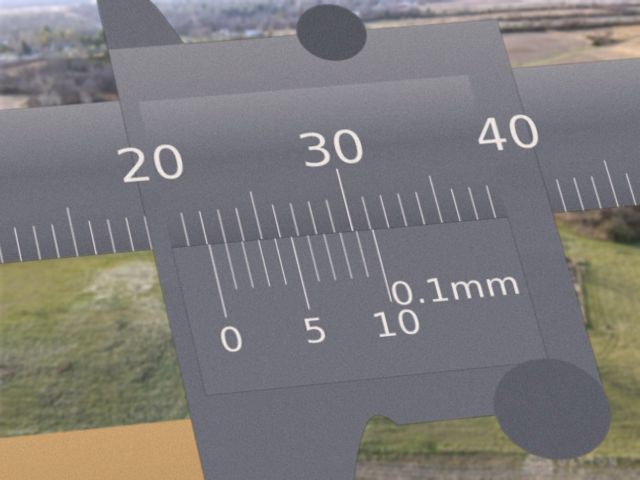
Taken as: 22.1
